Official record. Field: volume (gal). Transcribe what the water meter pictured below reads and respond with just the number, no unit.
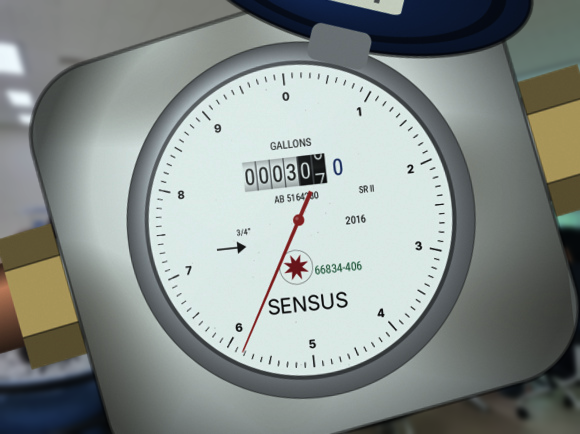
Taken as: 3065.8
